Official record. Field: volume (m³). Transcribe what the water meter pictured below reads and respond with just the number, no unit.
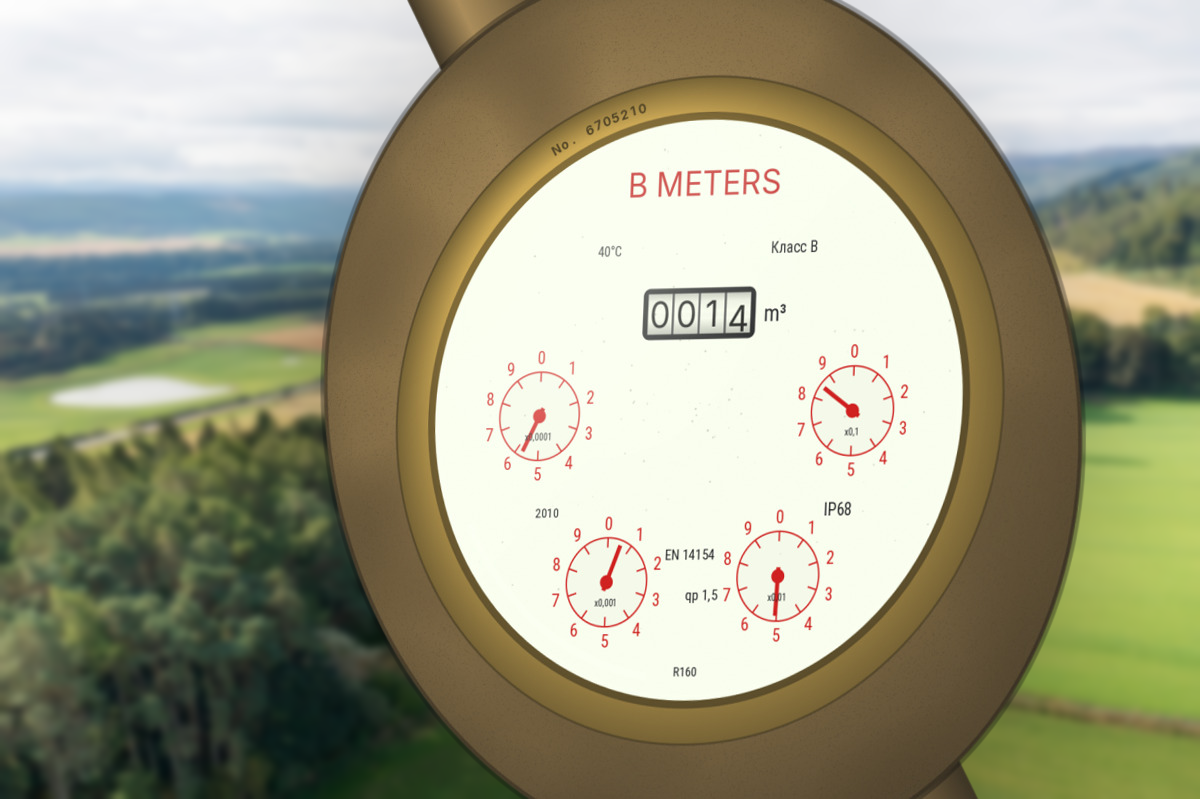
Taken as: 13.8505
